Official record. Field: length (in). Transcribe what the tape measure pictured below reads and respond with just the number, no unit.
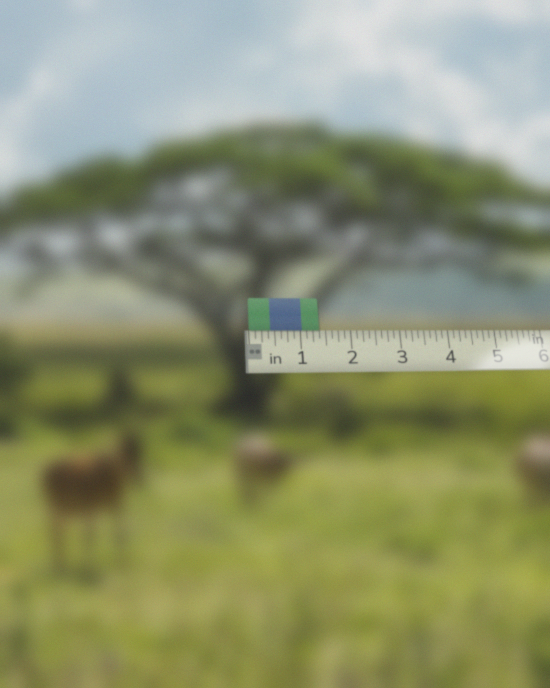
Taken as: 1.375
